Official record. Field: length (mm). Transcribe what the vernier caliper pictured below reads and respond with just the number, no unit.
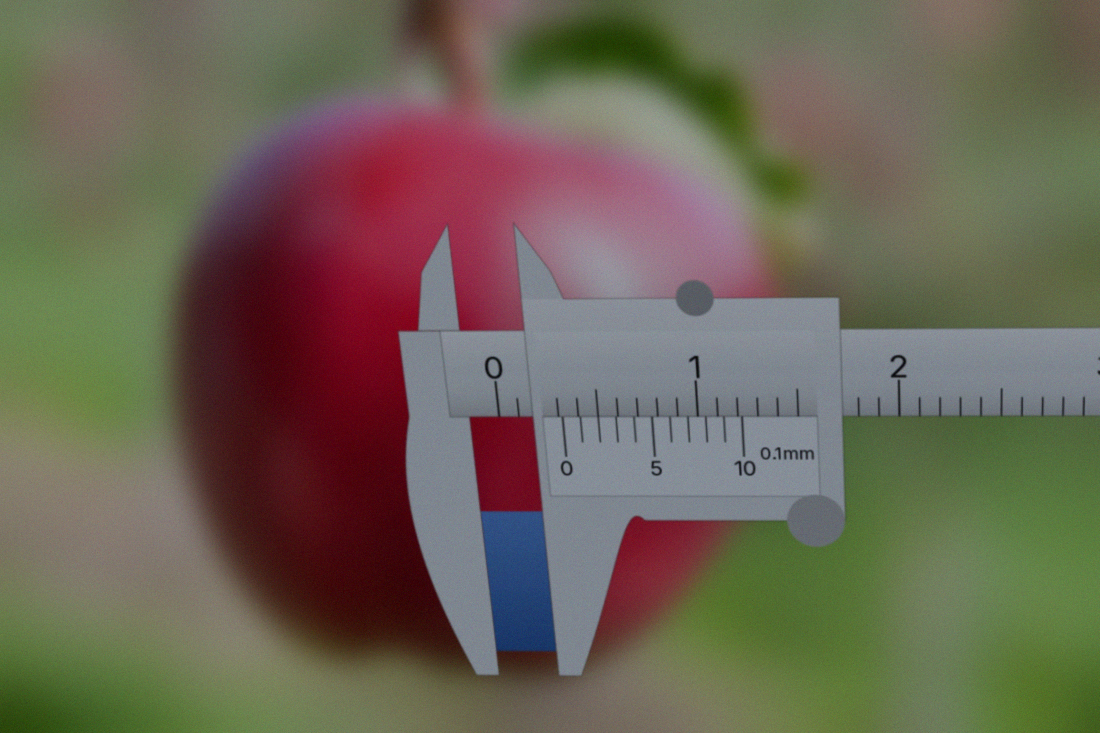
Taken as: 3.2
